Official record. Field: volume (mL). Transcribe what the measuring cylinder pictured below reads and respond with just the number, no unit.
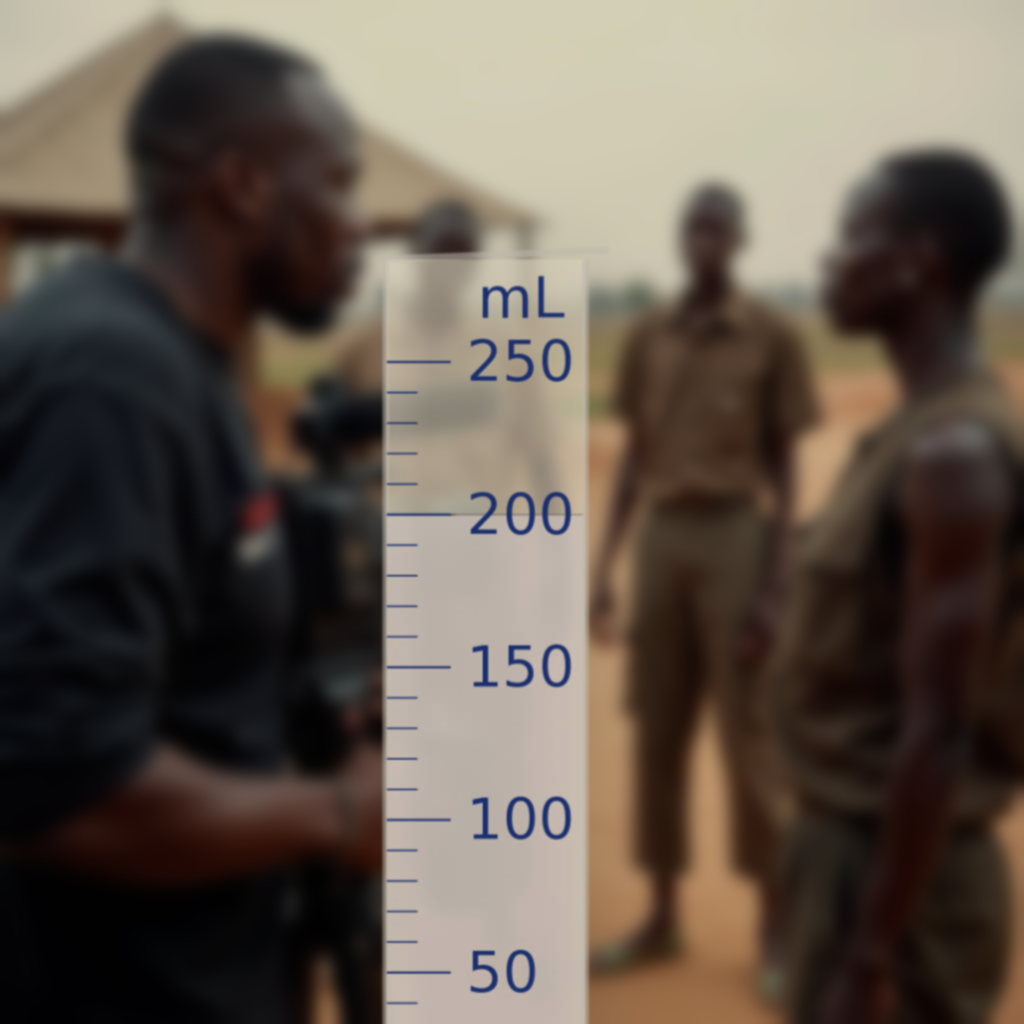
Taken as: 200
